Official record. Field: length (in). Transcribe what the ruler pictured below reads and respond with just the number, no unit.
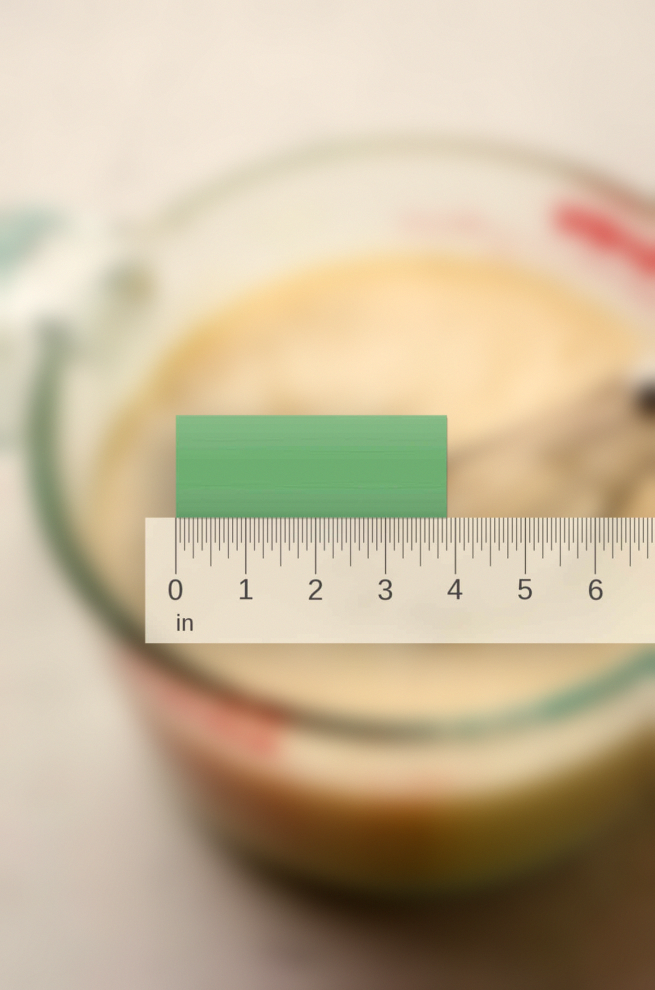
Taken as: 3.875
